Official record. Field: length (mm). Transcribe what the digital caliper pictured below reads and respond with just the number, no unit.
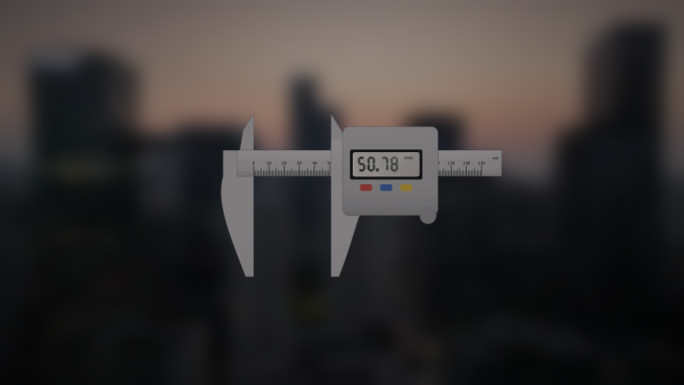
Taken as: 50.78
